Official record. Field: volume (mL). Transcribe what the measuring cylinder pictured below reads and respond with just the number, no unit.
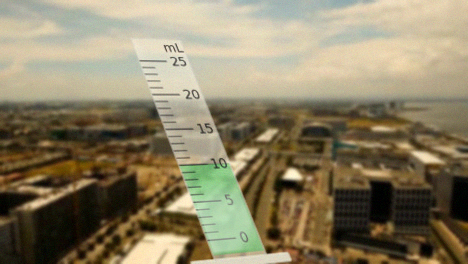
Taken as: 10
